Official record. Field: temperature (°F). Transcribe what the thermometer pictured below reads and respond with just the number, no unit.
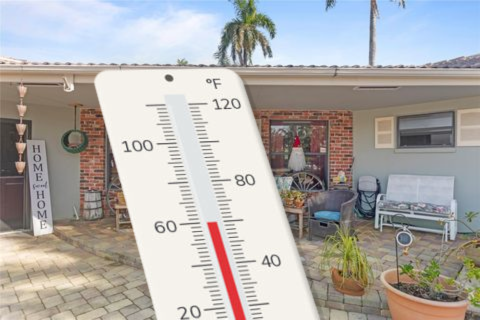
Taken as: 60
